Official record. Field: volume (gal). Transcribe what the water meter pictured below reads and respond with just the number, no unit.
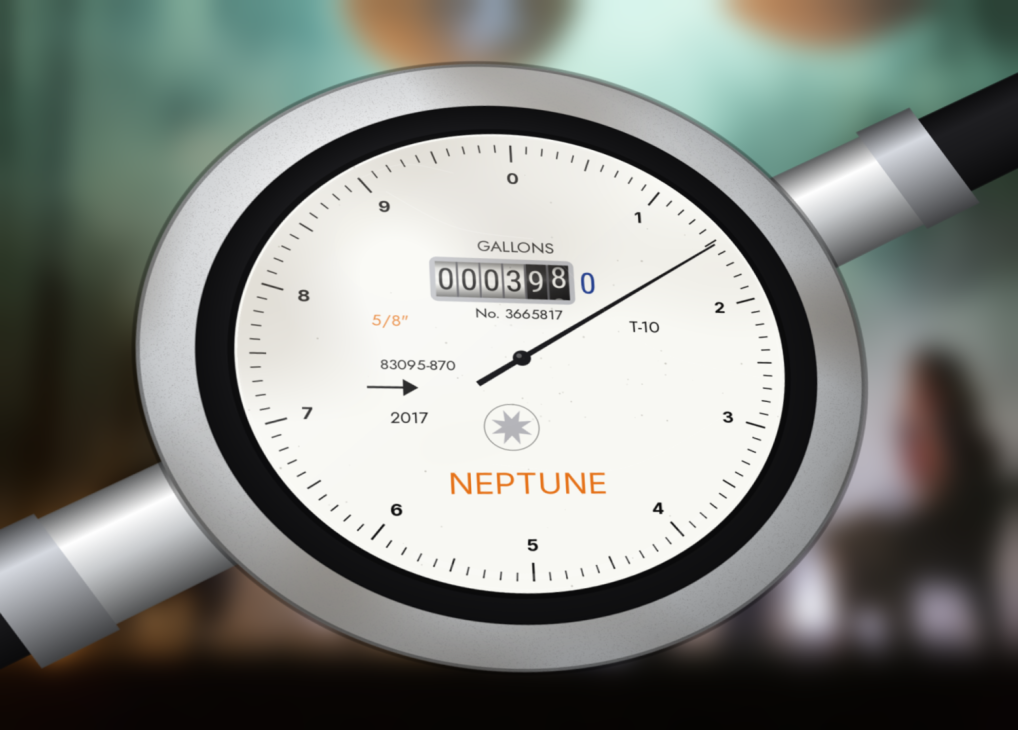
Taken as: 3981.5
